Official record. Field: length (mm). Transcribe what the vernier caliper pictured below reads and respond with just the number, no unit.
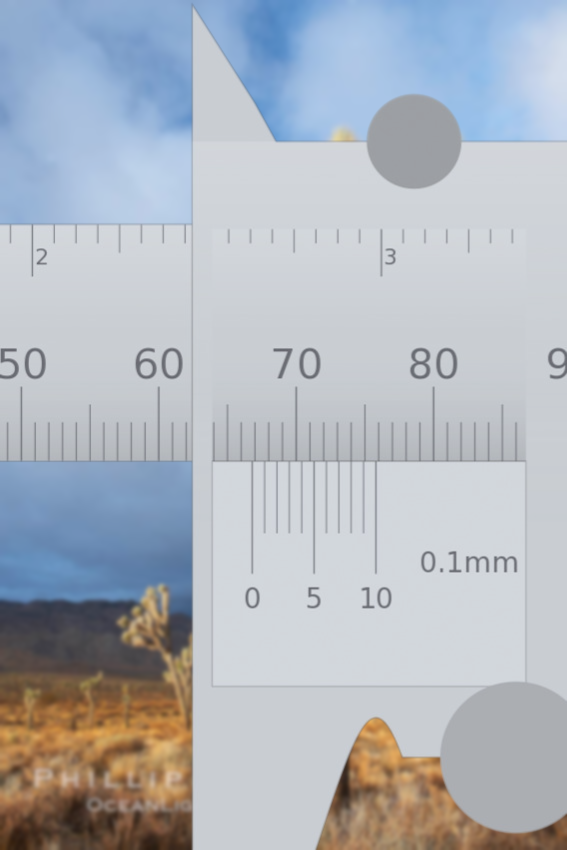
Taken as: 66.8
